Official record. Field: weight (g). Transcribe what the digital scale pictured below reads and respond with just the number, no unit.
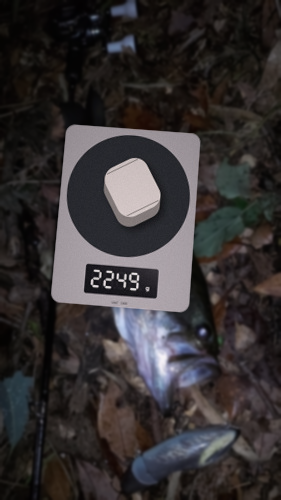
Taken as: 2249
